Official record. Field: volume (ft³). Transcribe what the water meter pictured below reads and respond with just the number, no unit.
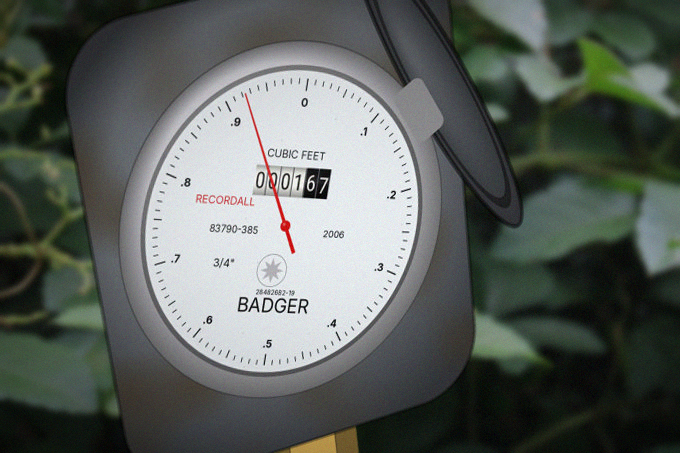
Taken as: 166.92
